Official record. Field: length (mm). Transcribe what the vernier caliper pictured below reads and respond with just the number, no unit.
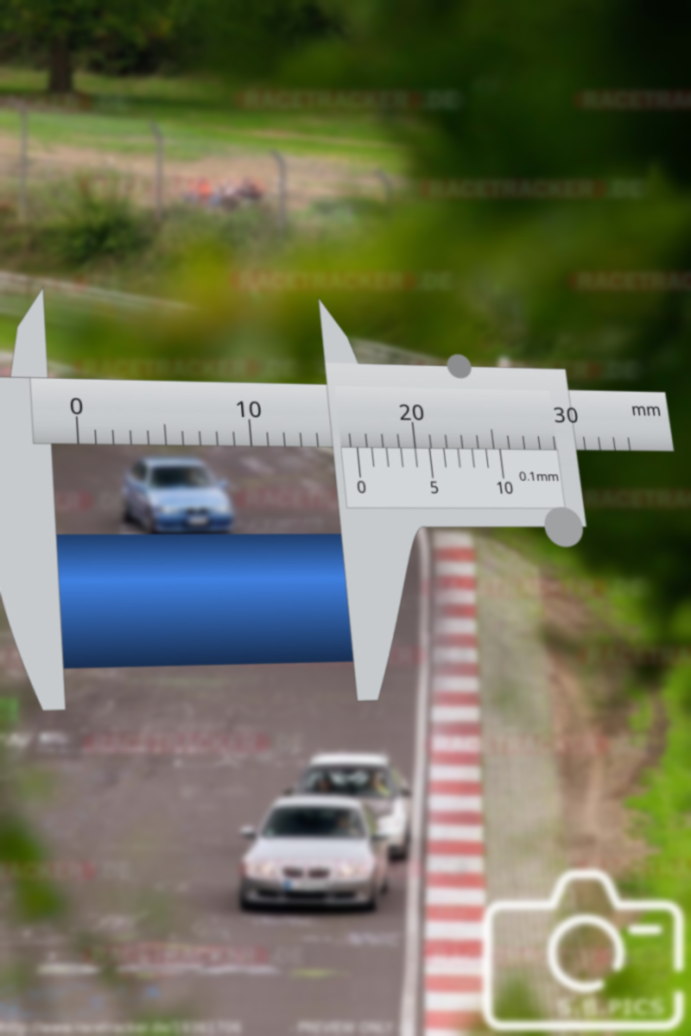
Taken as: 16.4
